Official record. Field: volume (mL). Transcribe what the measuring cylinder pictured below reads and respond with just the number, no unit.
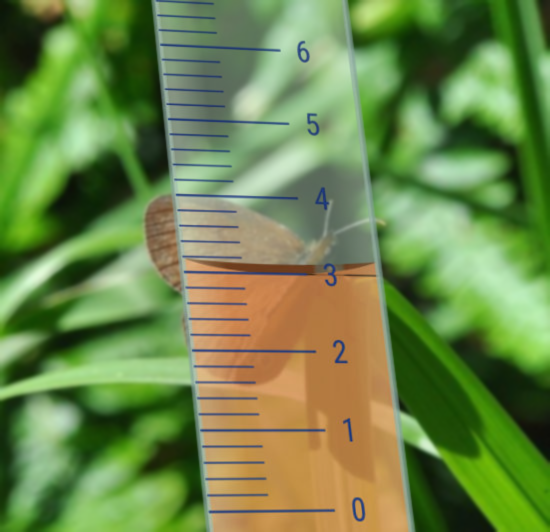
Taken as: 3
